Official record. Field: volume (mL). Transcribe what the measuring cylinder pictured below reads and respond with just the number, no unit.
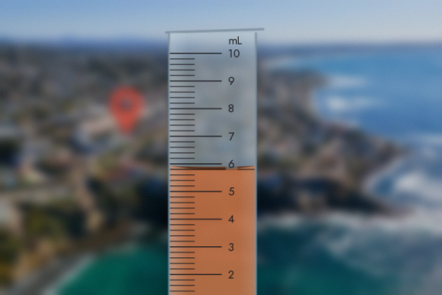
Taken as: 5.8
